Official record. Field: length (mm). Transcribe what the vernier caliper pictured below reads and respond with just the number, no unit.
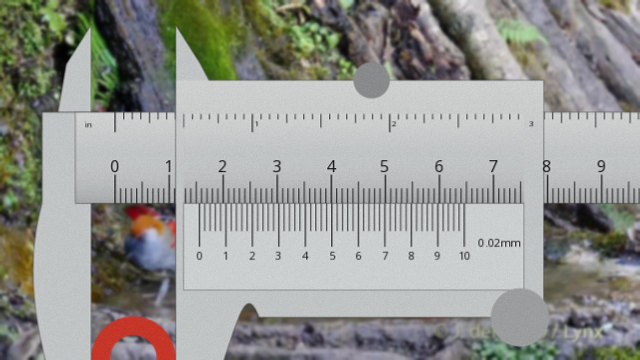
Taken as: 15.6
